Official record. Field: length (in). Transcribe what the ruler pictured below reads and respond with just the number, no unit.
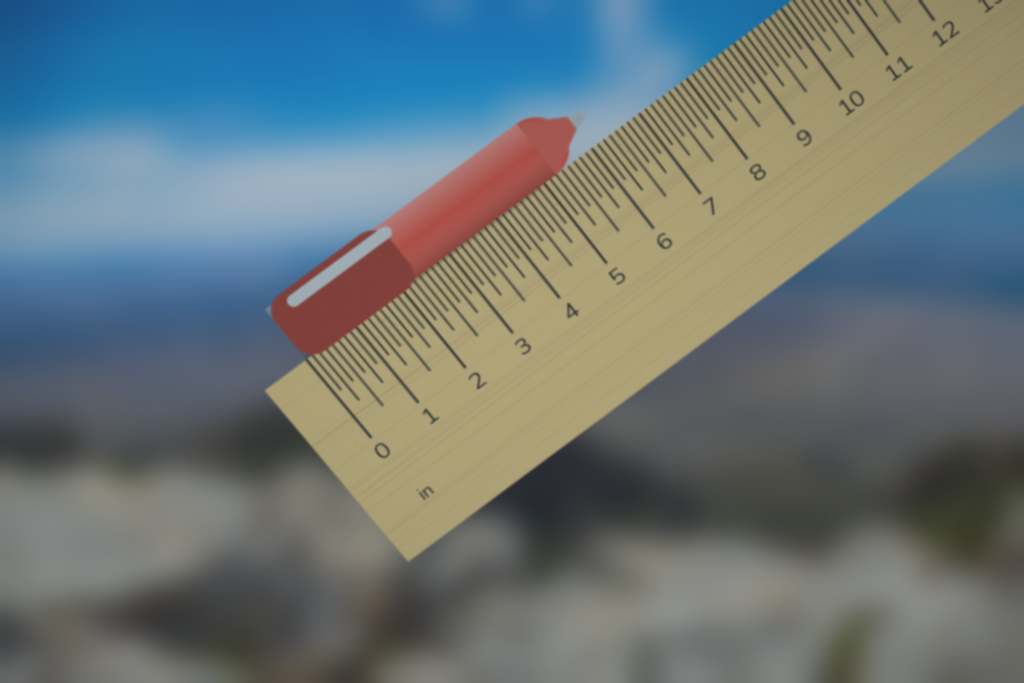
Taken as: 6.25
